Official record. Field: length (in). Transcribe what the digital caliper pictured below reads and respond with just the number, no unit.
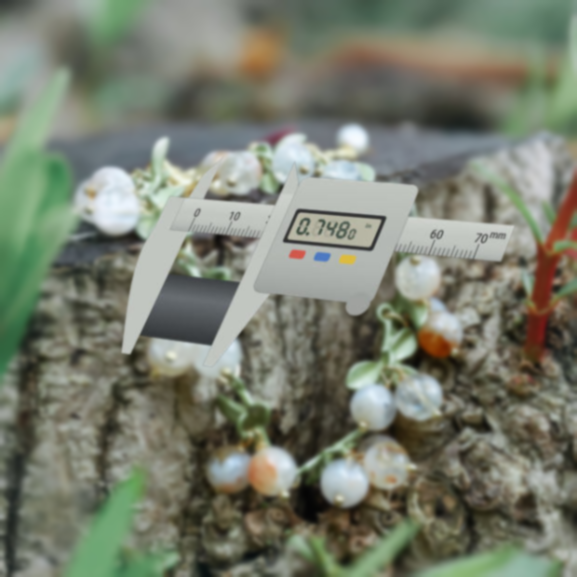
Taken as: 0.7480
